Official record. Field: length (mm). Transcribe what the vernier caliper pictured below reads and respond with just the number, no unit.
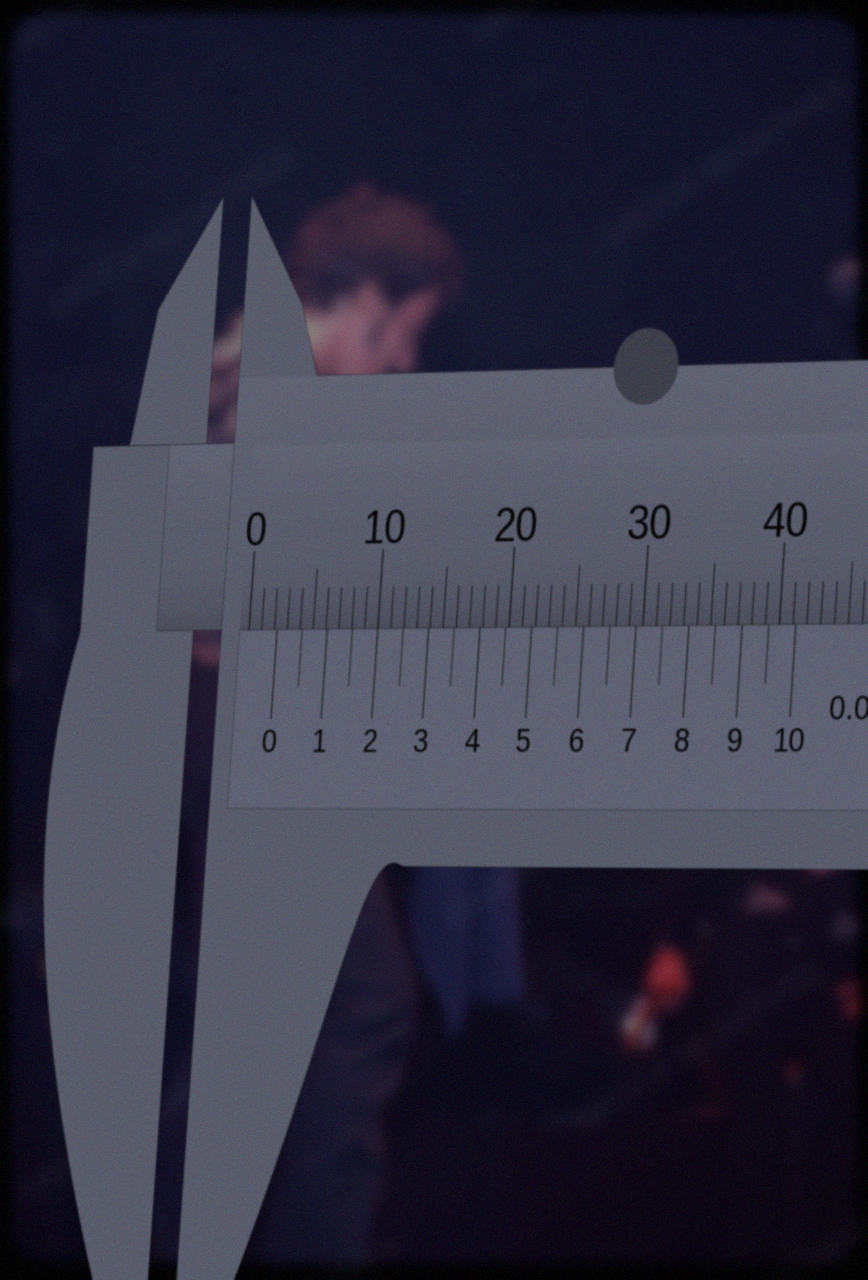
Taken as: 2.2
